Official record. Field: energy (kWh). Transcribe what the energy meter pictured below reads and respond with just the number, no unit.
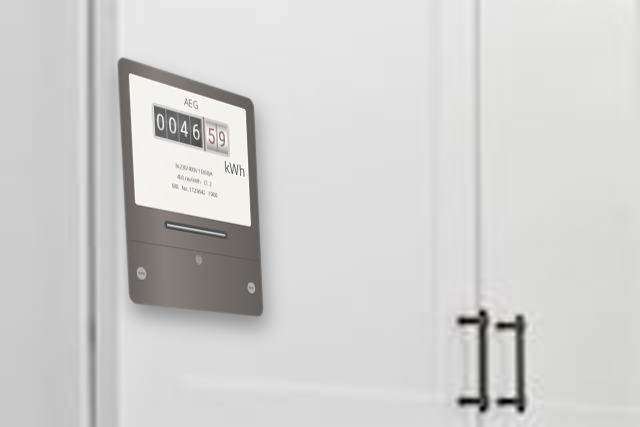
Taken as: 46.59
